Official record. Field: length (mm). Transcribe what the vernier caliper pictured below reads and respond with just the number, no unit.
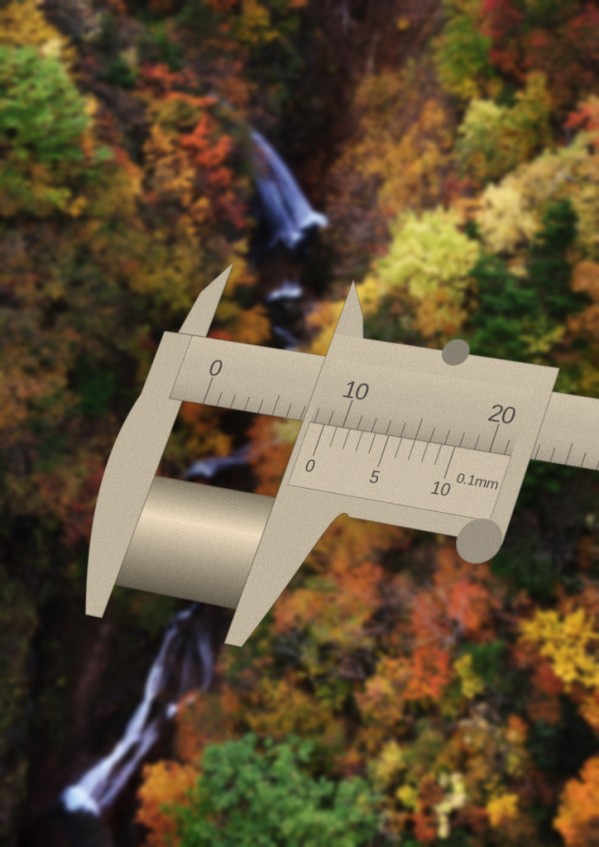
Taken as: 8.7
